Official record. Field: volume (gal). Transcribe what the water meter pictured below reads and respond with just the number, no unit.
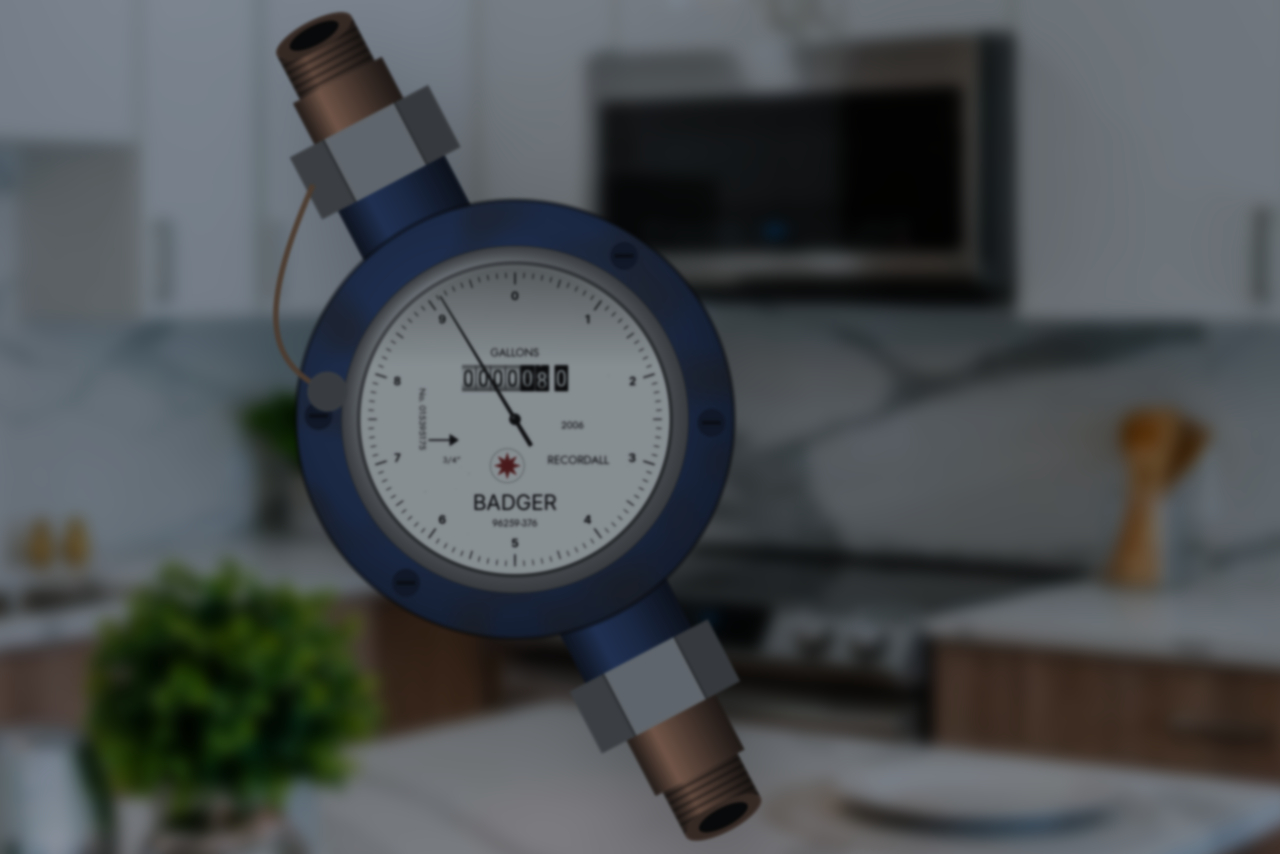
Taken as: 79.1
